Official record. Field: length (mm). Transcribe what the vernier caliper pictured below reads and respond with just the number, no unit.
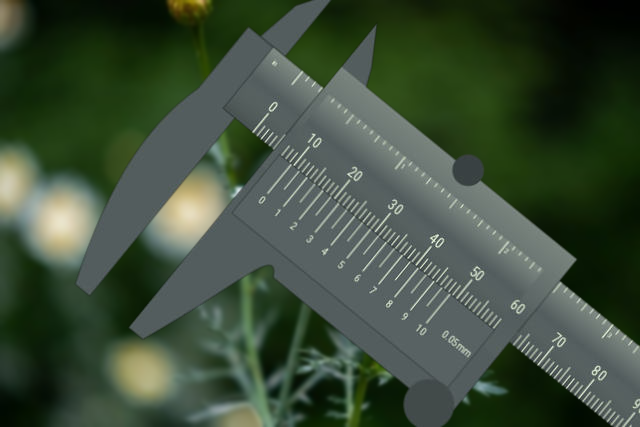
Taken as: 9.5
